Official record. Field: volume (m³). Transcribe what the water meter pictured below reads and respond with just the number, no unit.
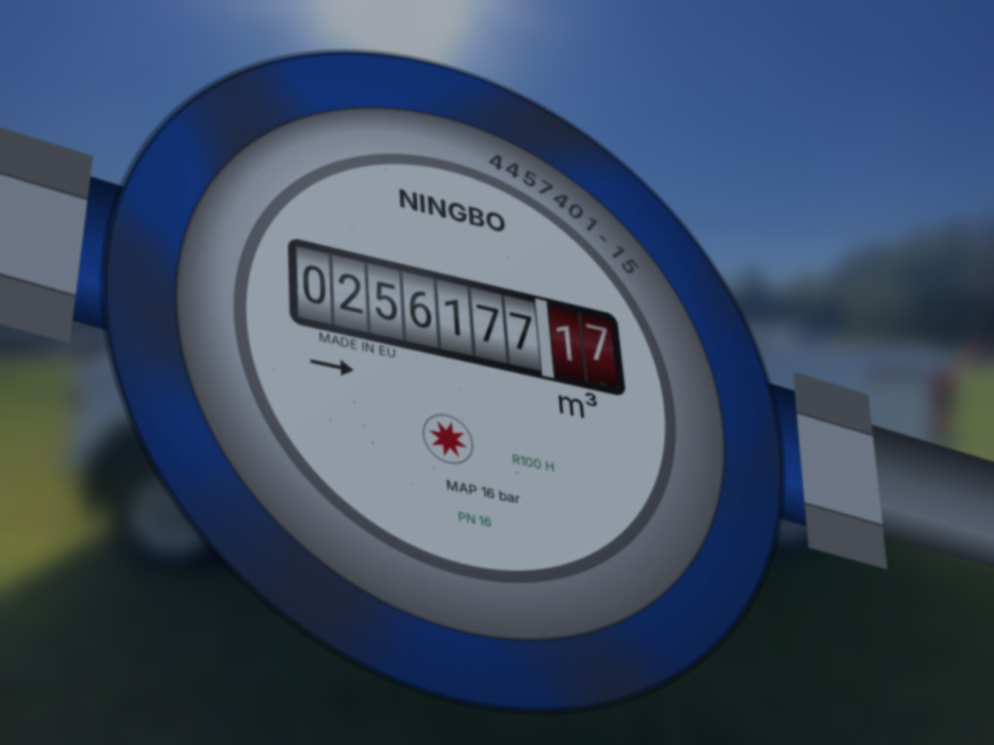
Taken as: 256177.17
